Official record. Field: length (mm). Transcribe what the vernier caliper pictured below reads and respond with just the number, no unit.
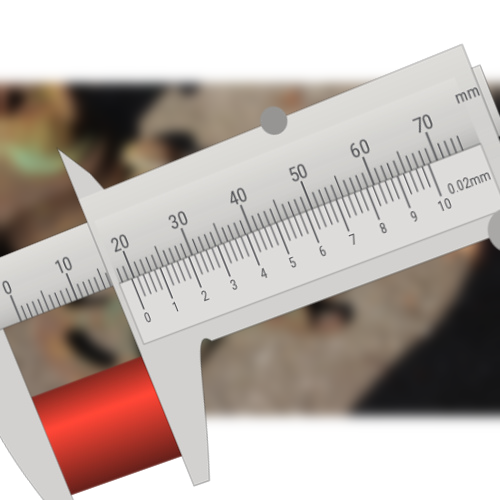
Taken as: 19.6
